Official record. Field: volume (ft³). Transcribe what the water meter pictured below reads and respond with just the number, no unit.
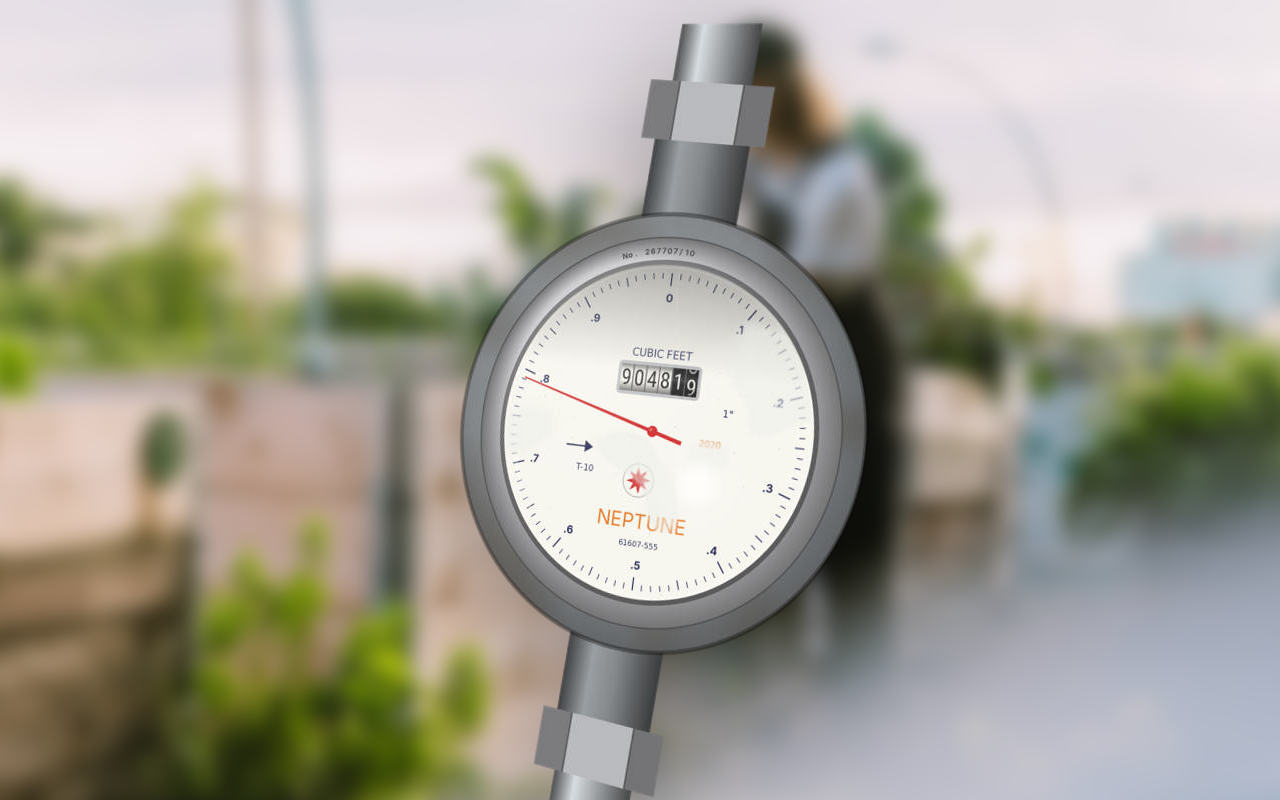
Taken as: 904818.79
